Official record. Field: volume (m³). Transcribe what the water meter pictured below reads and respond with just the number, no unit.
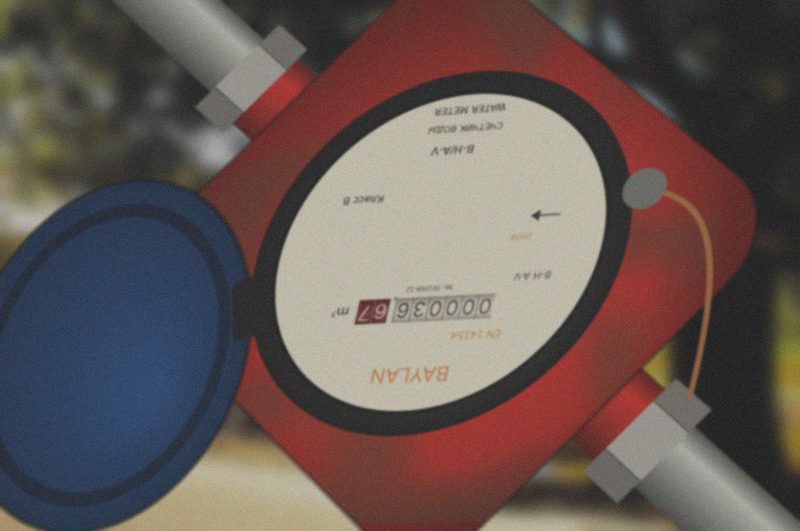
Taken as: 36.67
